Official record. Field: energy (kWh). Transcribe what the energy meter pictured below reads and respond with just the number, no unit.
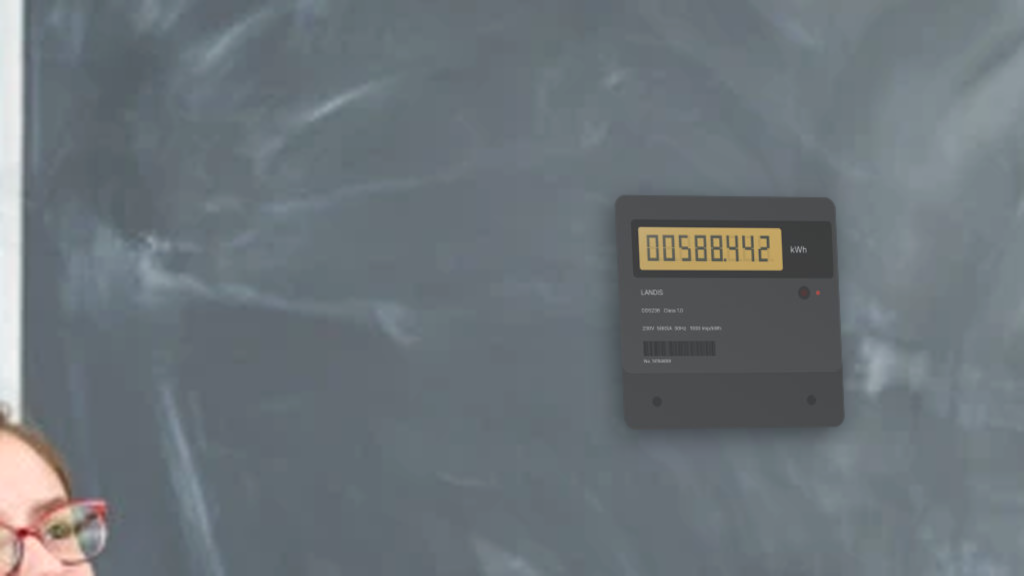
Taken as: 588.442
